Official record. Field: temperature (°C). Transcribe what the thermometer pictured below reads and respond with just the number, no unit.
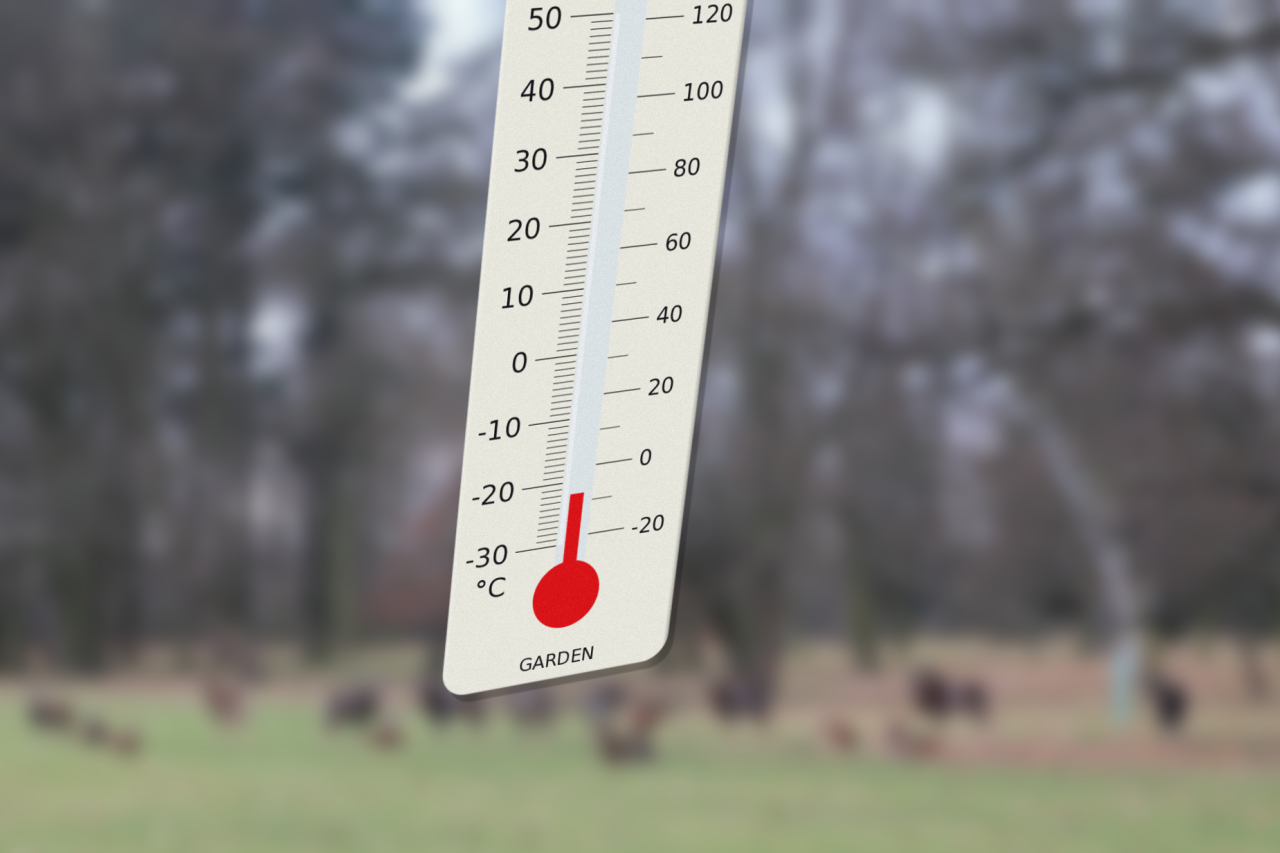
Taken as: -22
